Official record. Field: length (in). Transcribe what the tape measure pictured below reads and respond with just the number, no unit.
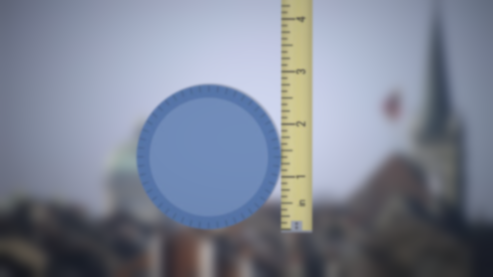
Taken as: 2.75
